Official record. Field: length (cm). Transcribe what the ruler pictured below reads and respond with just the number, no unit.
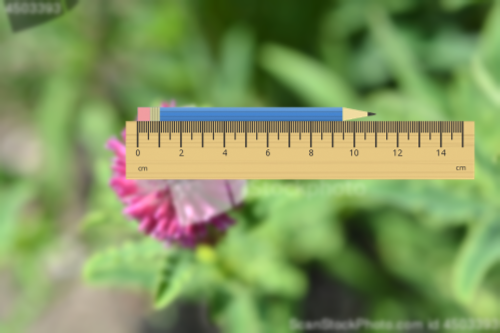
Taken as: 11
